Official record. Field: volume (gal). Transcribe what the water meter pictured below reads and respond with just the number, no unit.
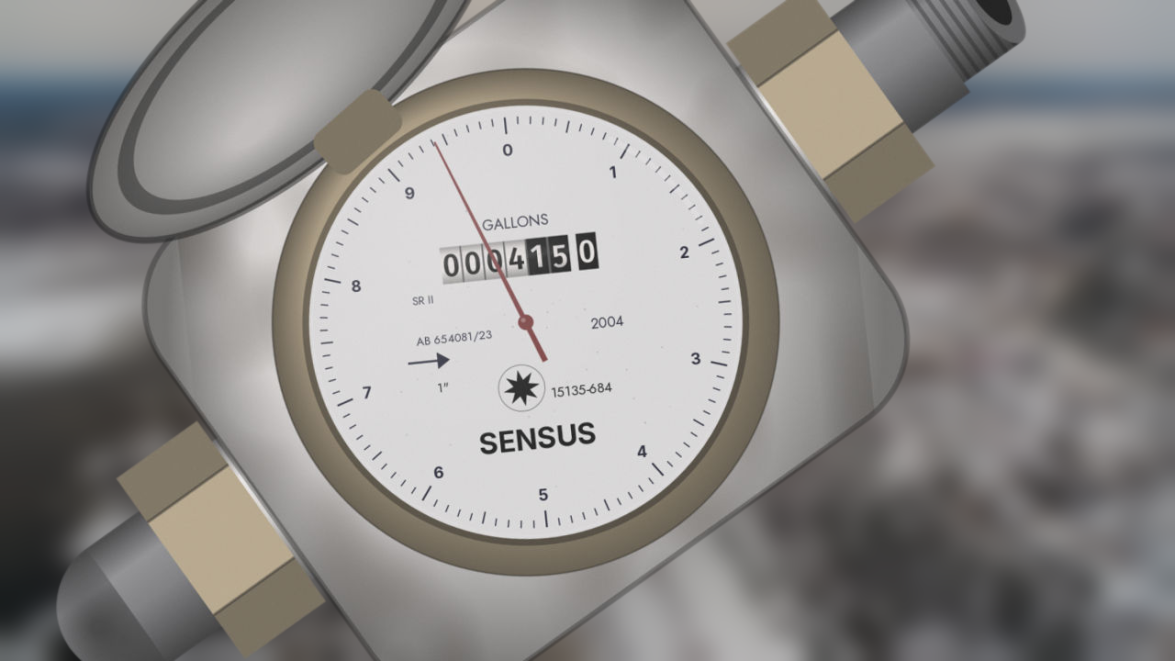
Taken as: 4149.4
